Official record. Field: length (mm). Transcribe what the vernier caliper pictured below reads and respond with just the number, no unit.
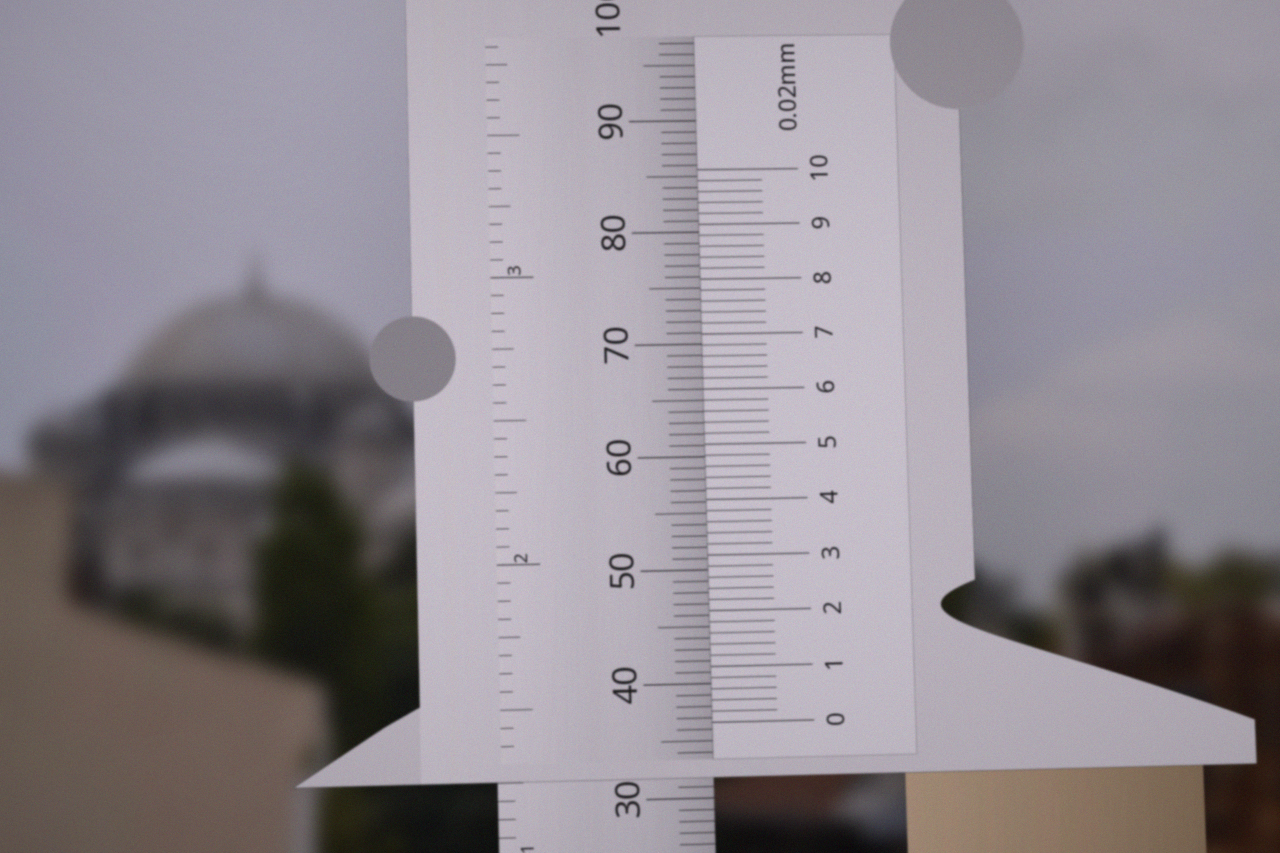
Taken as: 36.6
